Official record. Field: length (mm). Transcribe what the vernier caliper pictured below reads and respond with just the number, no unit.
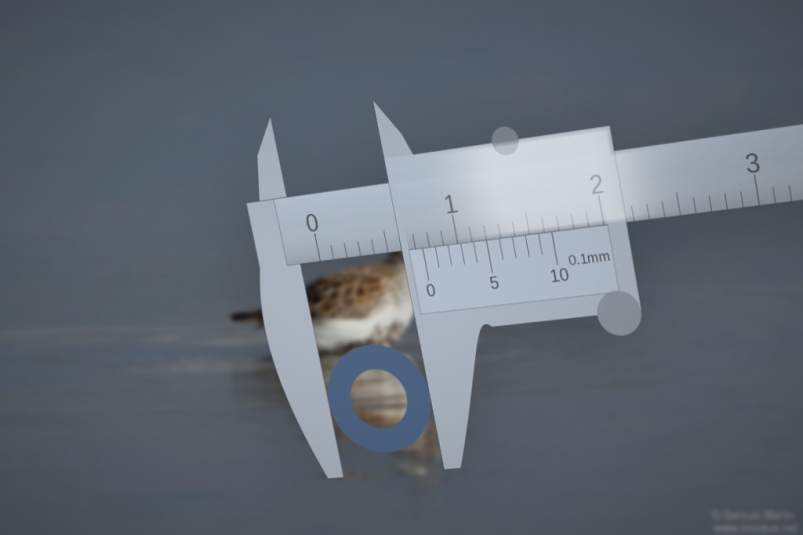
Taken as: 7.5
